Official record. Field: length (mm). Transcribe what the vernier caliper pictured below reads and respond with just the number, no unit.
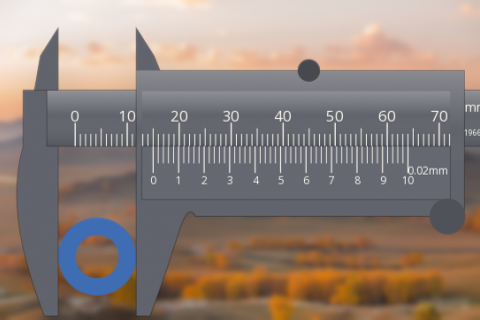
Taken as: 15.0
